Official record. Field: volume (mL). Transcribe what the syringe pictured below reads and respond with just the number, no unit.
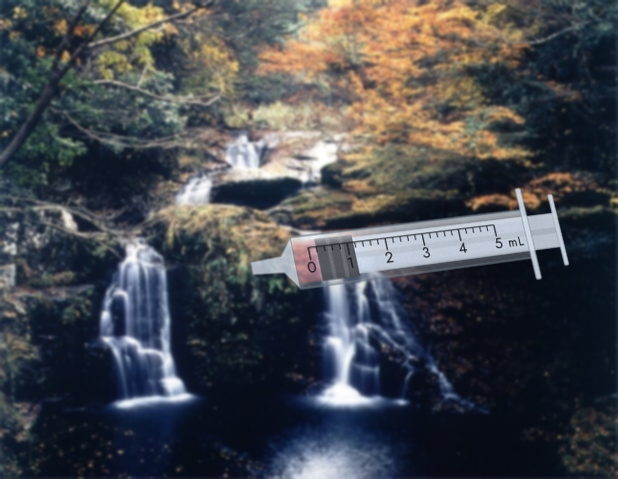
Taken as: 0.2
